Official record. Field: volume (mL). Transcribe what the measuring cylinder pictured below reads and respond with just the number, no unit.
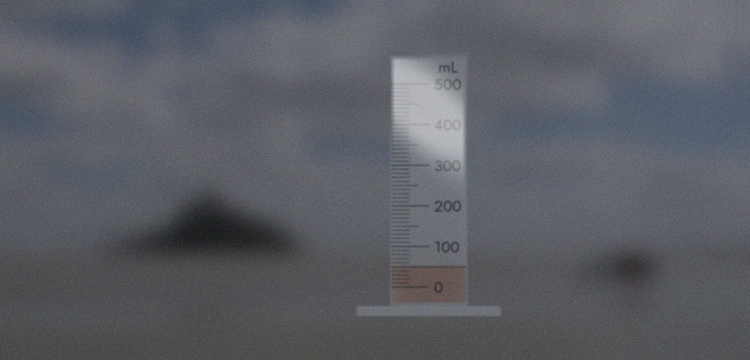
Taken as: 50
